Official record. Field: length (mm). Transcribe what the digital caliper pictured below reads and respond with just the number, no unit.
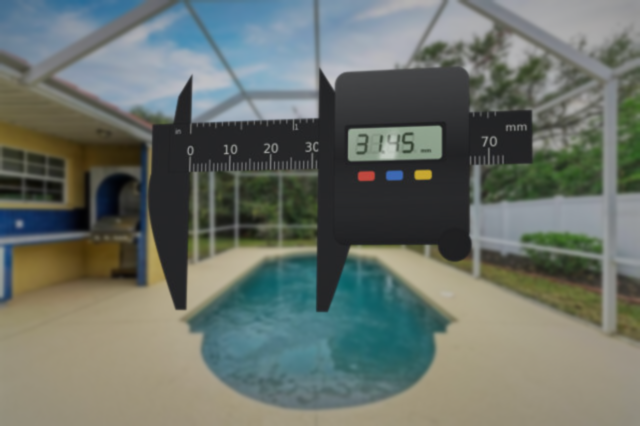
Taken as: 31.45
